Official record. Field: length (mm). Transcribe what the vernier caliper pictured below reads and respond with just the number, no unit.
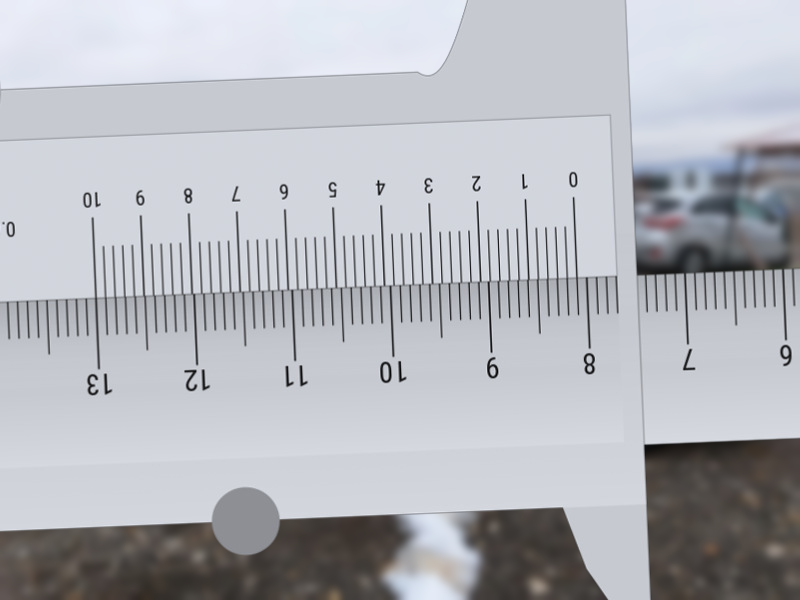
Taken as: 81.0
